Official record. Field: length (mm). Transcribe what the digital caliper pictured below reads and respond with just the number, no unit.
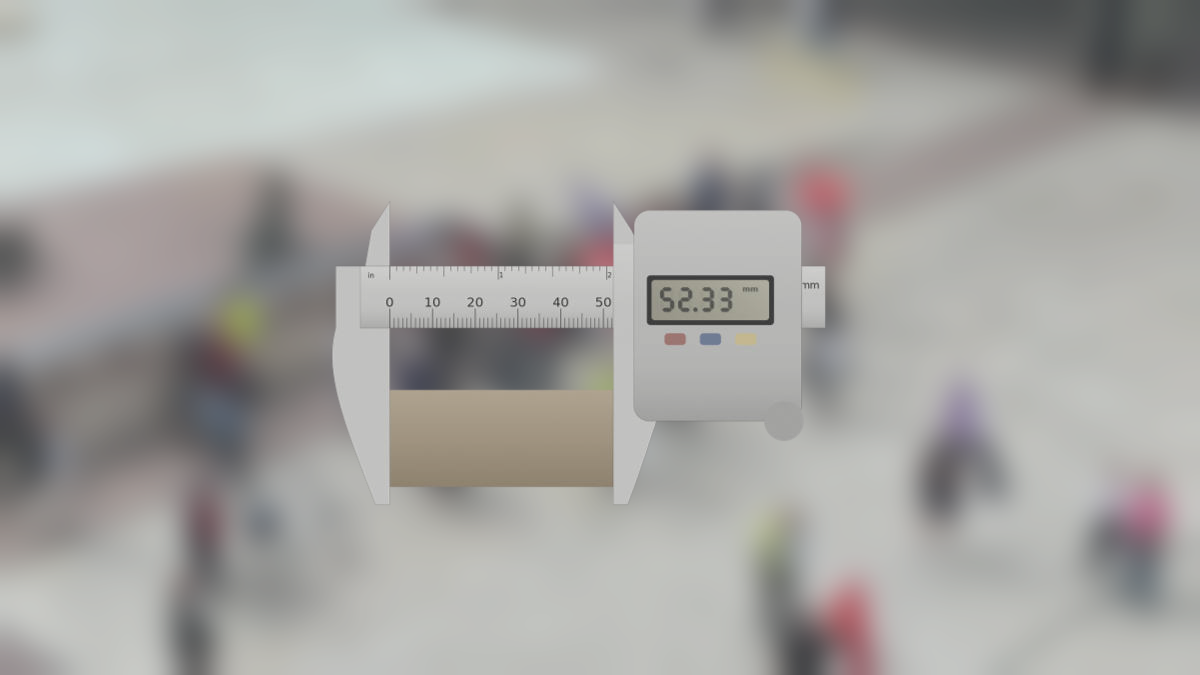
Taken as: 52.33
